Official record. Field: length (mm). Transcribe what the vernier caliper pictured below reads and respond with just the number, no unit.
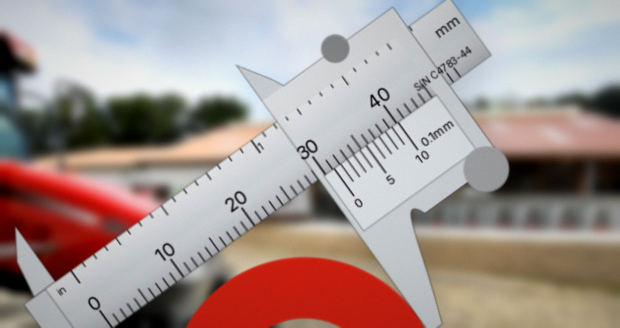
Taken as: 31.2
